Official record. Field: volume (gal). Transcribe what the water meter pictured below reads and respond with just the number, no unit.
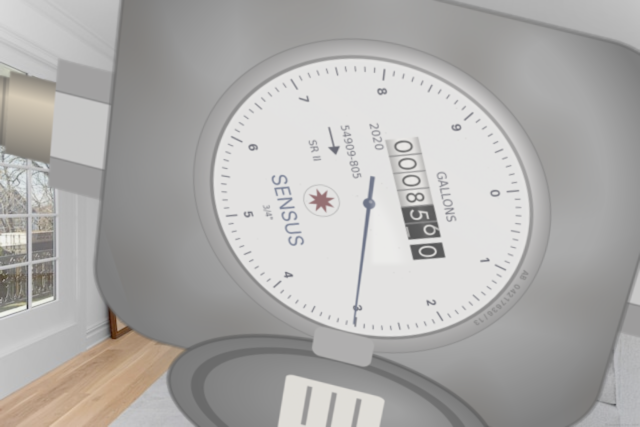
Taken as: 8563.0
